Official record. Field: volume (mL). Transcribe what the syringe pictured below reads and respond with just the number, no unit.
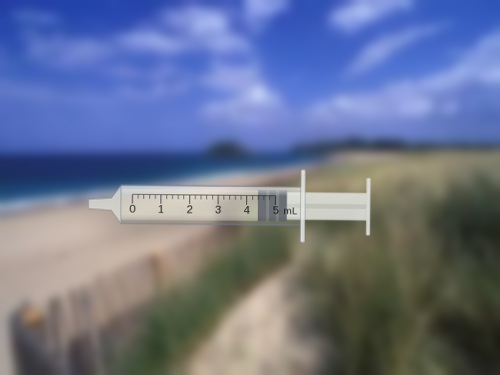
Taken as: 4.4
